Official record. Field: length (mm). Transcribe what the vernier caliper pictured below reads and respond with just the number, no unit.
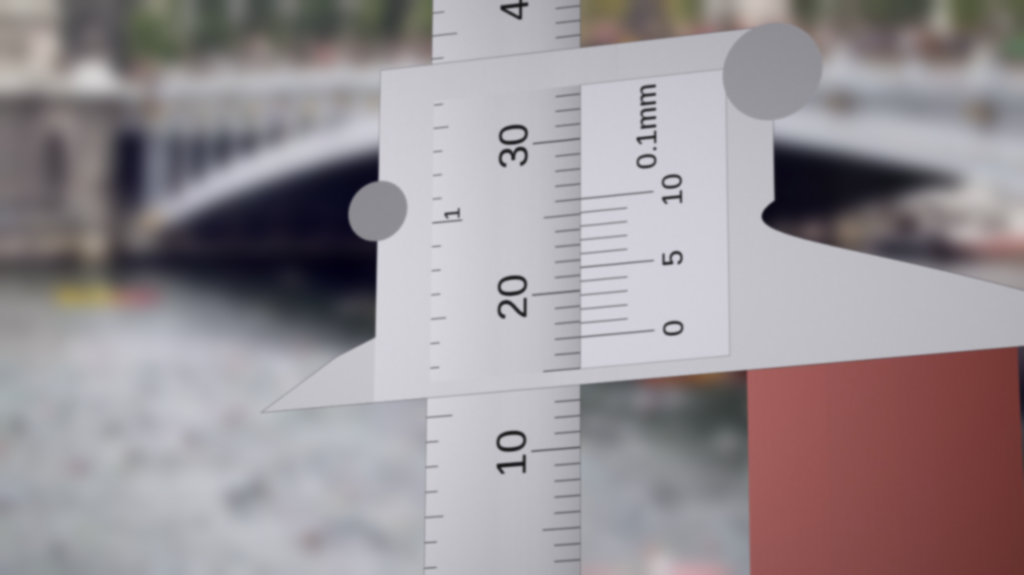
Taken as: 17.0
